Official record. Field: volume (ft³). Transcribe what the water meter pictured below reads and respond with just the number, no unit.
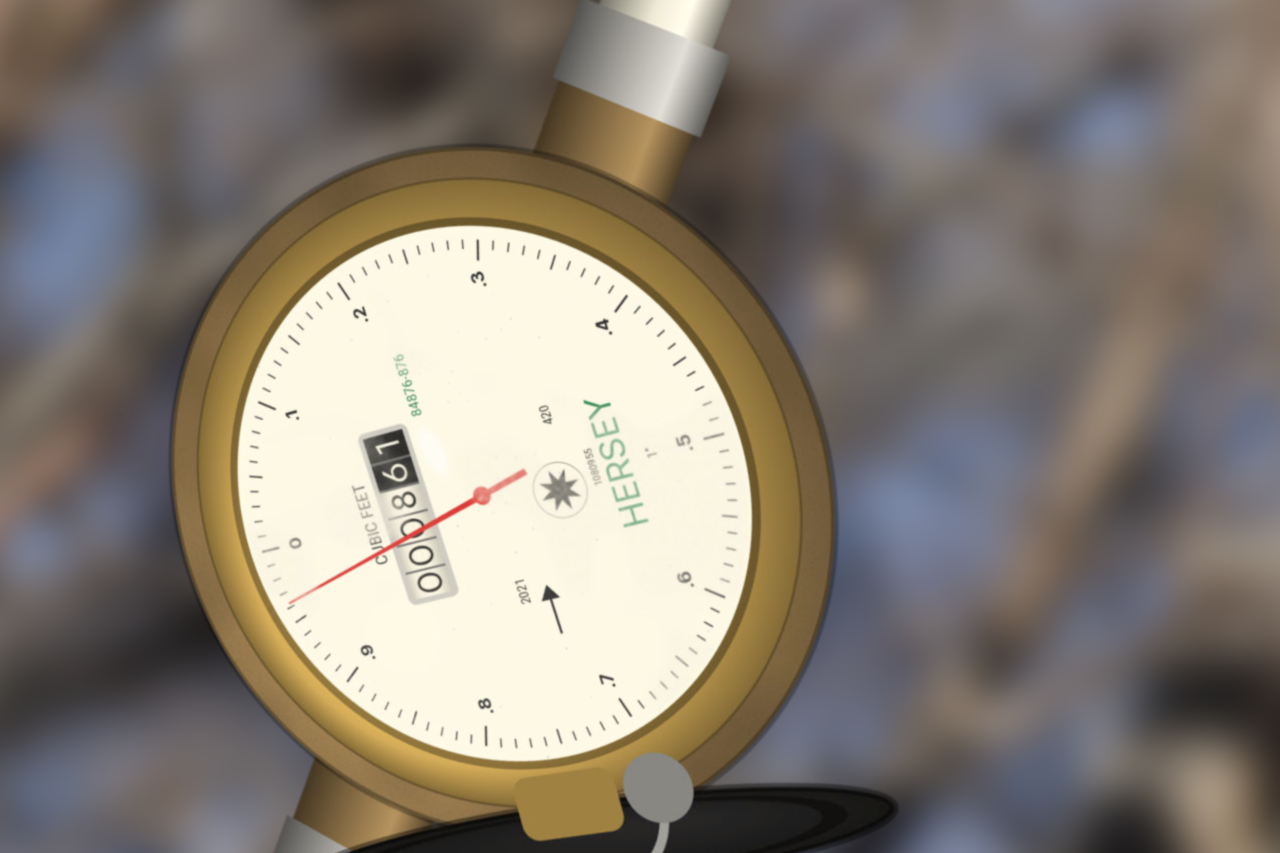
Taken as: 860.96
